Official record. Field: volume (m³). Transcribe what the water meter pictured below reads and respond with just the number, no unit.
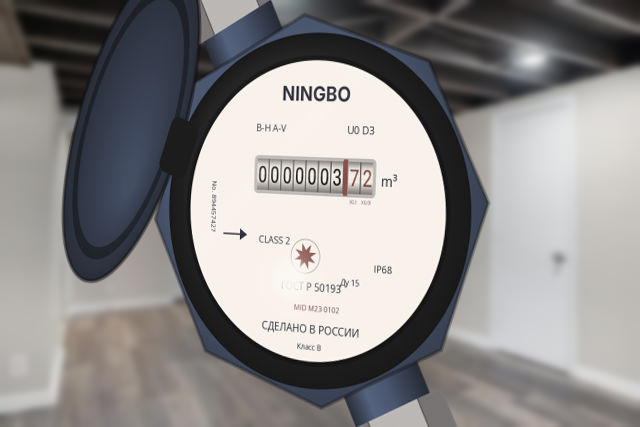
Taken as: 3.72
